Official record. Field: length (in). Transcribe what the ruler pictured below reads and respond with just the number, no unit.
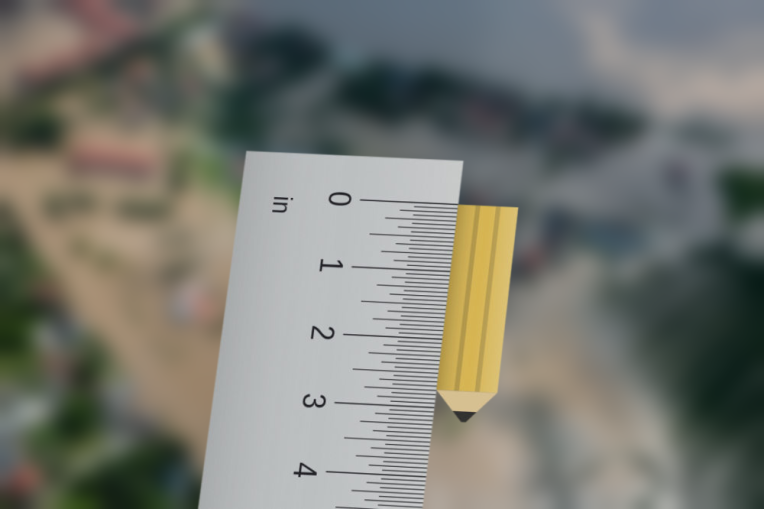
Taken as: 3.1875
